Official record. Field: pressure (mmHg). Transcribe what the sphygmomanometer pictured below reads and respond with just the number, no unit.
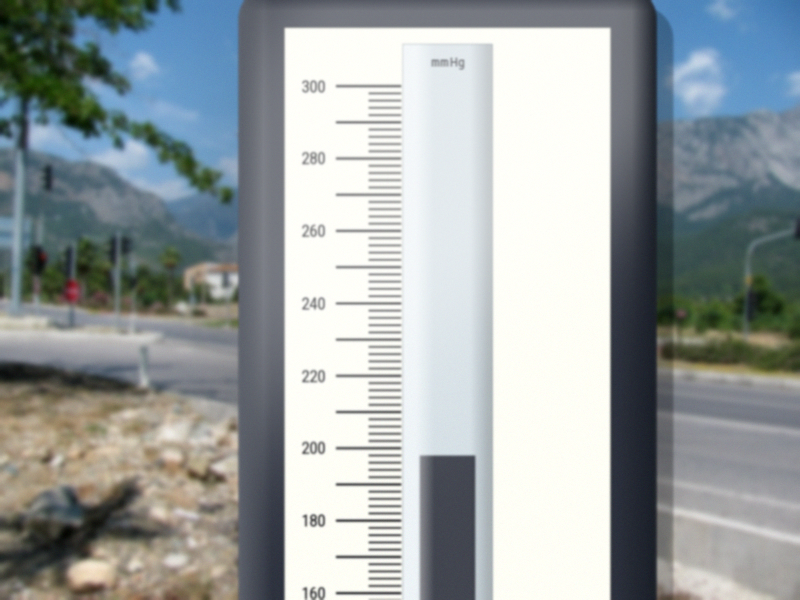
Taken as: 198
